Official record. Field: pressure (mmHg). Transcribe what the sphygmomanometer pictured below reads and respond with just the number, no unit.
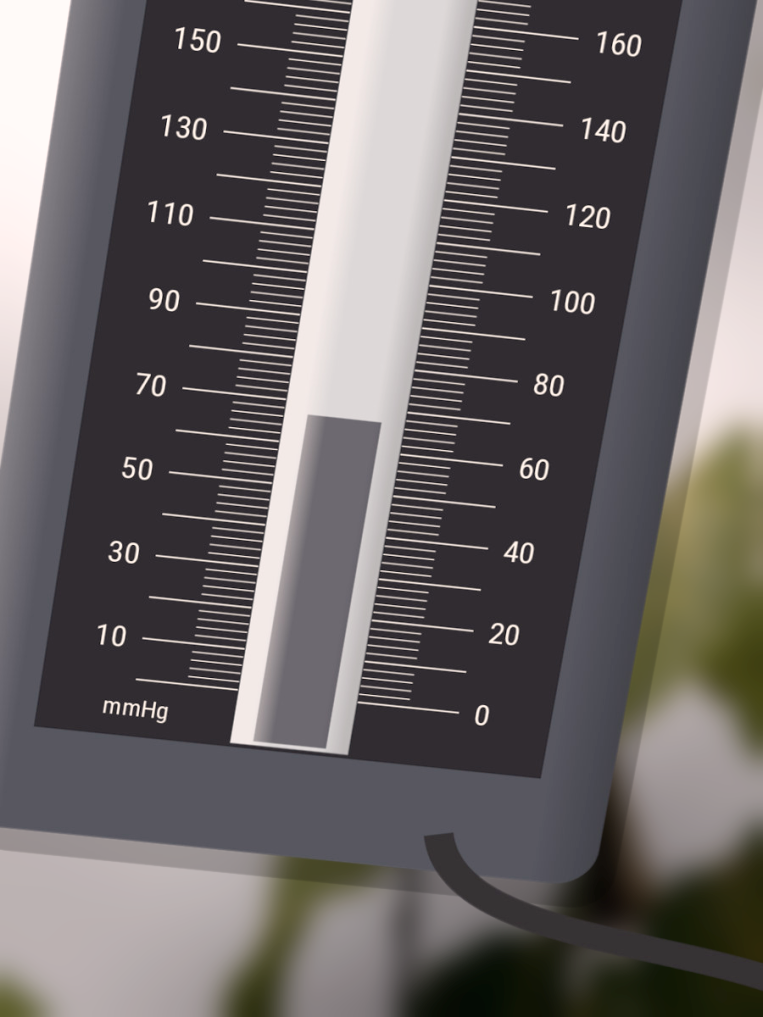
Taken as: 67
